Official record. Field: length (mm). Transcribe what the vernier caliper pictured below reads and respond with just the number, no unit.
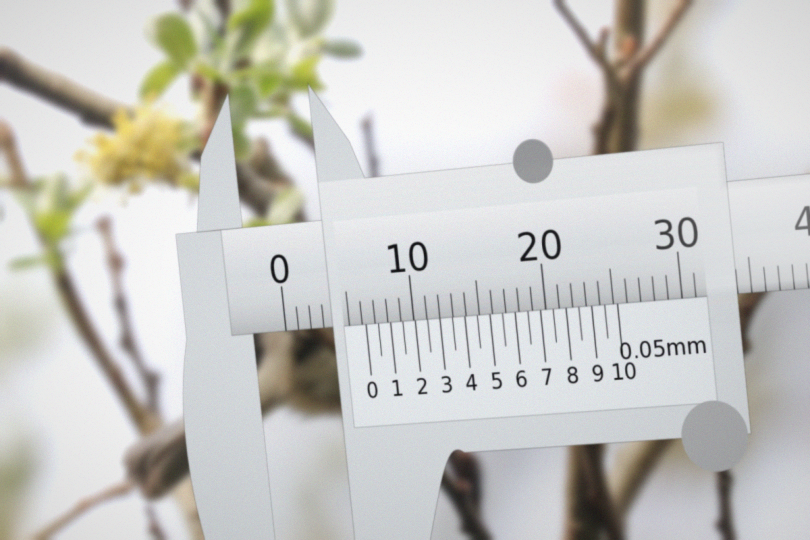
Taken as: 6.3
